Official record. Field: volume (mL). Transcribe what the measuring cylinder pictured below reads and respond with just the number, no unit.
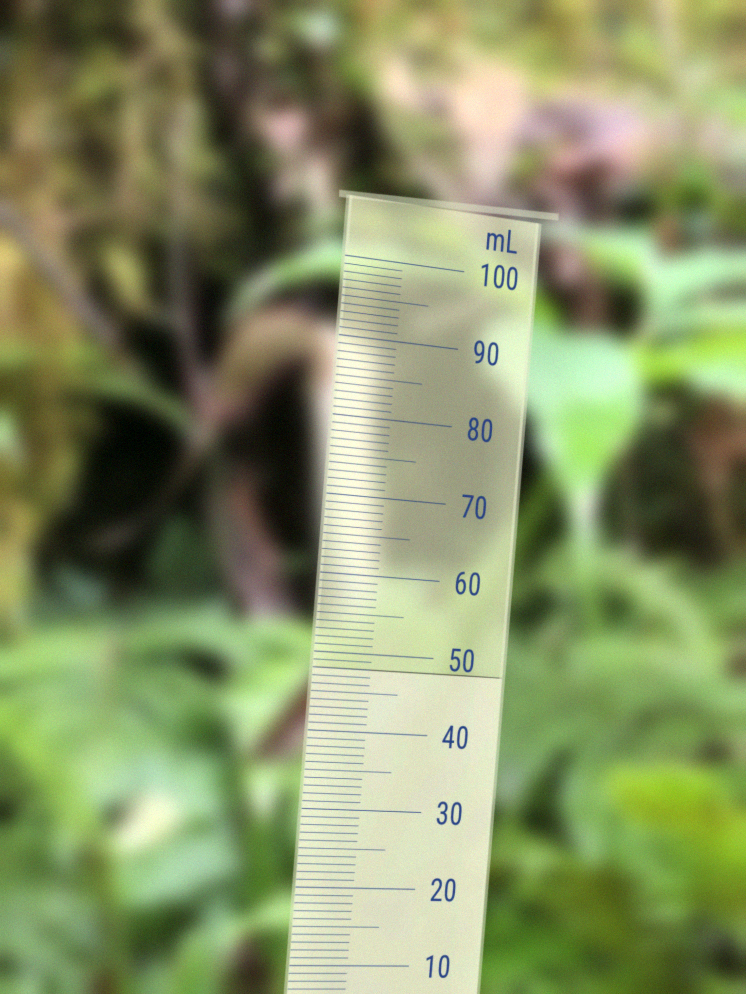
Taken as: 48
